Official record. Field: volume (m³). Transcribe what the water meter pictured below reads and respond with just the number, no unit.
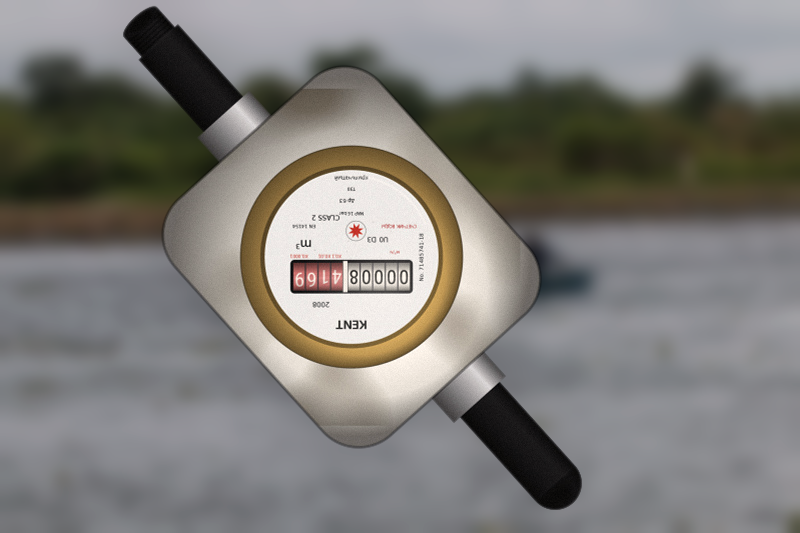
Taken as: 8.4169
